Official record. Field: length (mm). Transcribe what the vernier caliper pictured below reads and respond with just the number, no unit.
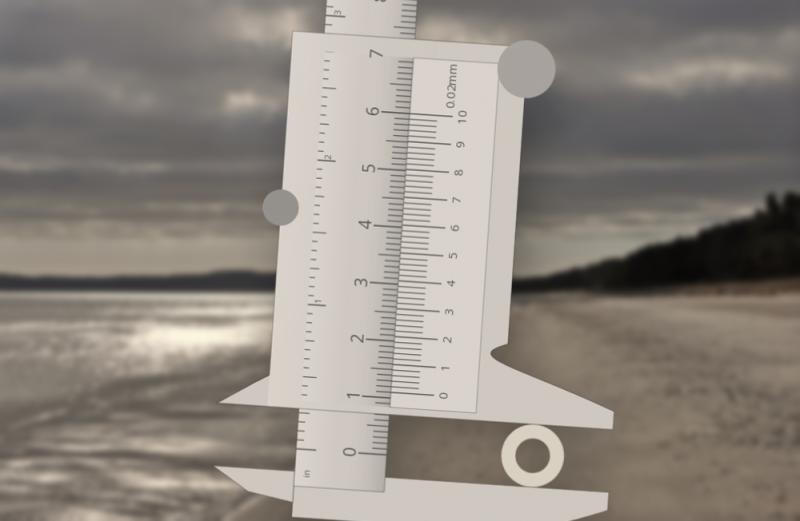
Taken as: 11.0
